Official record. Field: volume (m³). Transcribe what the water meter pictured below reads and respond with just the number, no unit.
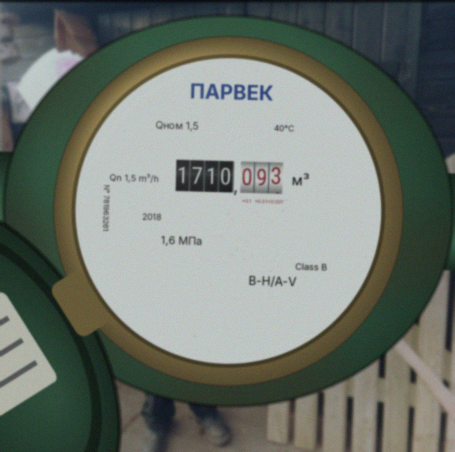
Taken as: 1710.093
